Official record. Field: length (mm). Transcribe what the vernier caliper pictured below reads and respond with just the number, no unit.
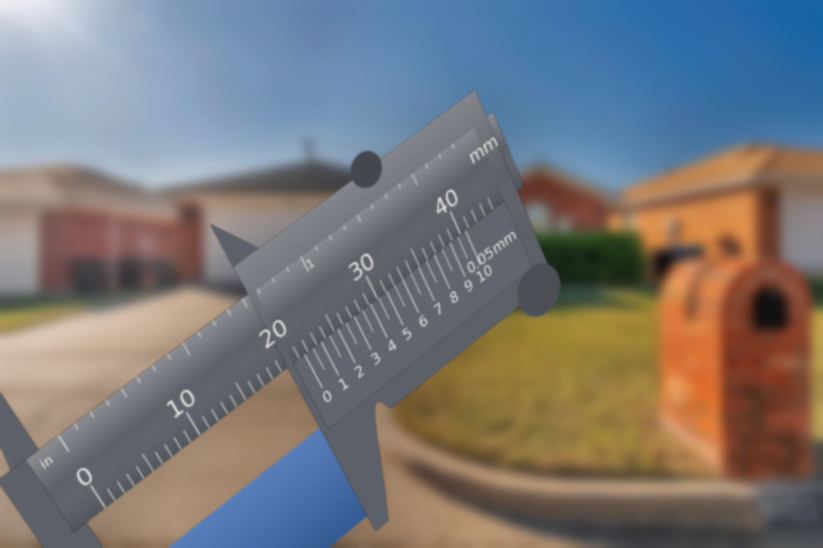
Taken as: 21.6
